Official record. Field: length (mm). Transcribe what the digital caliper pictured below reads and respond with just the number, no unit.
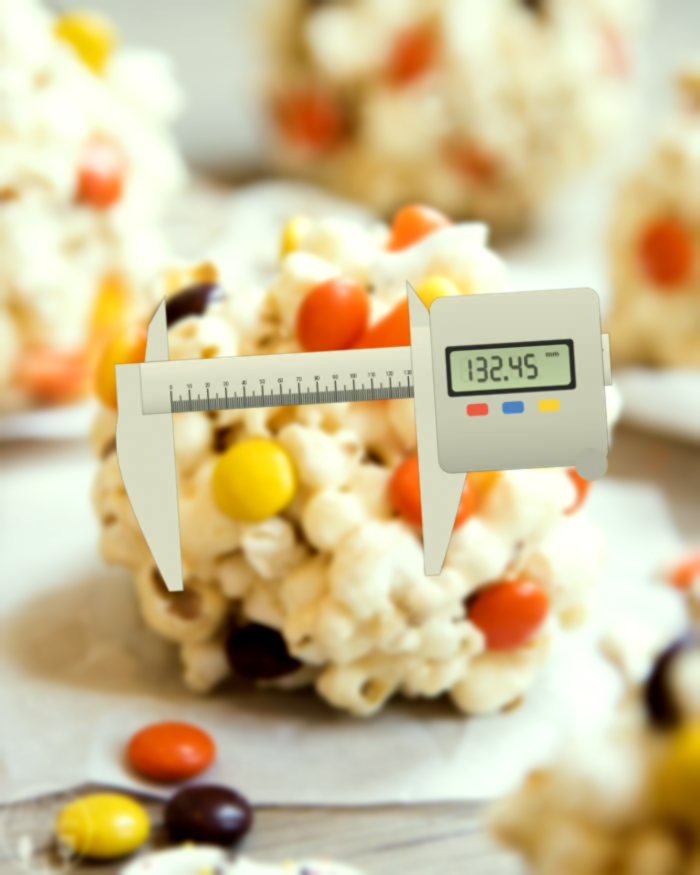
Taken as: 132.45
